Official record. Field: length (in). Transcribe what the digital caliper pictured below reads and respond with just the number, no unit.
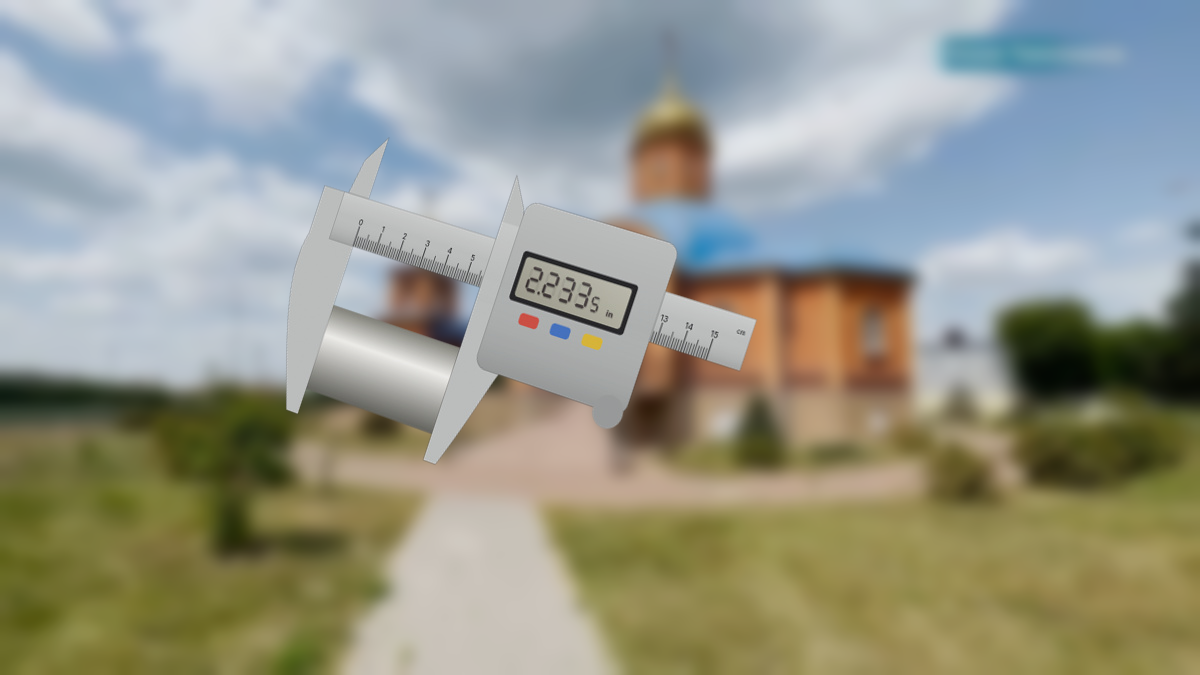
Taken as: 2.2335
